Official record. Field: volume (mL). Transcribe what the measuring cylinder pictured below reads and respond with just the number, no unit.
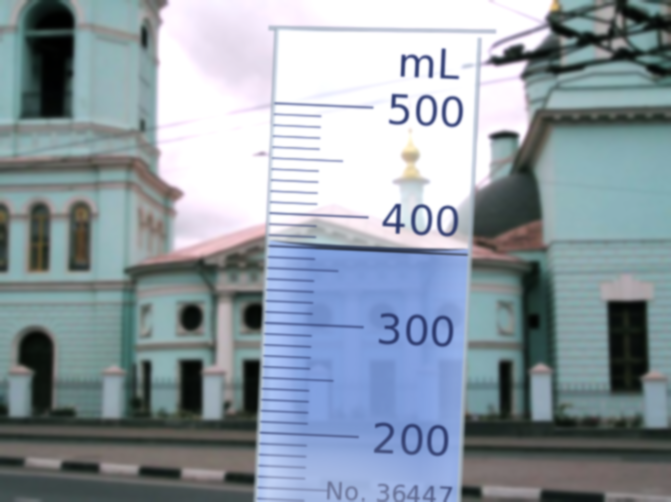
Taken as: 370
